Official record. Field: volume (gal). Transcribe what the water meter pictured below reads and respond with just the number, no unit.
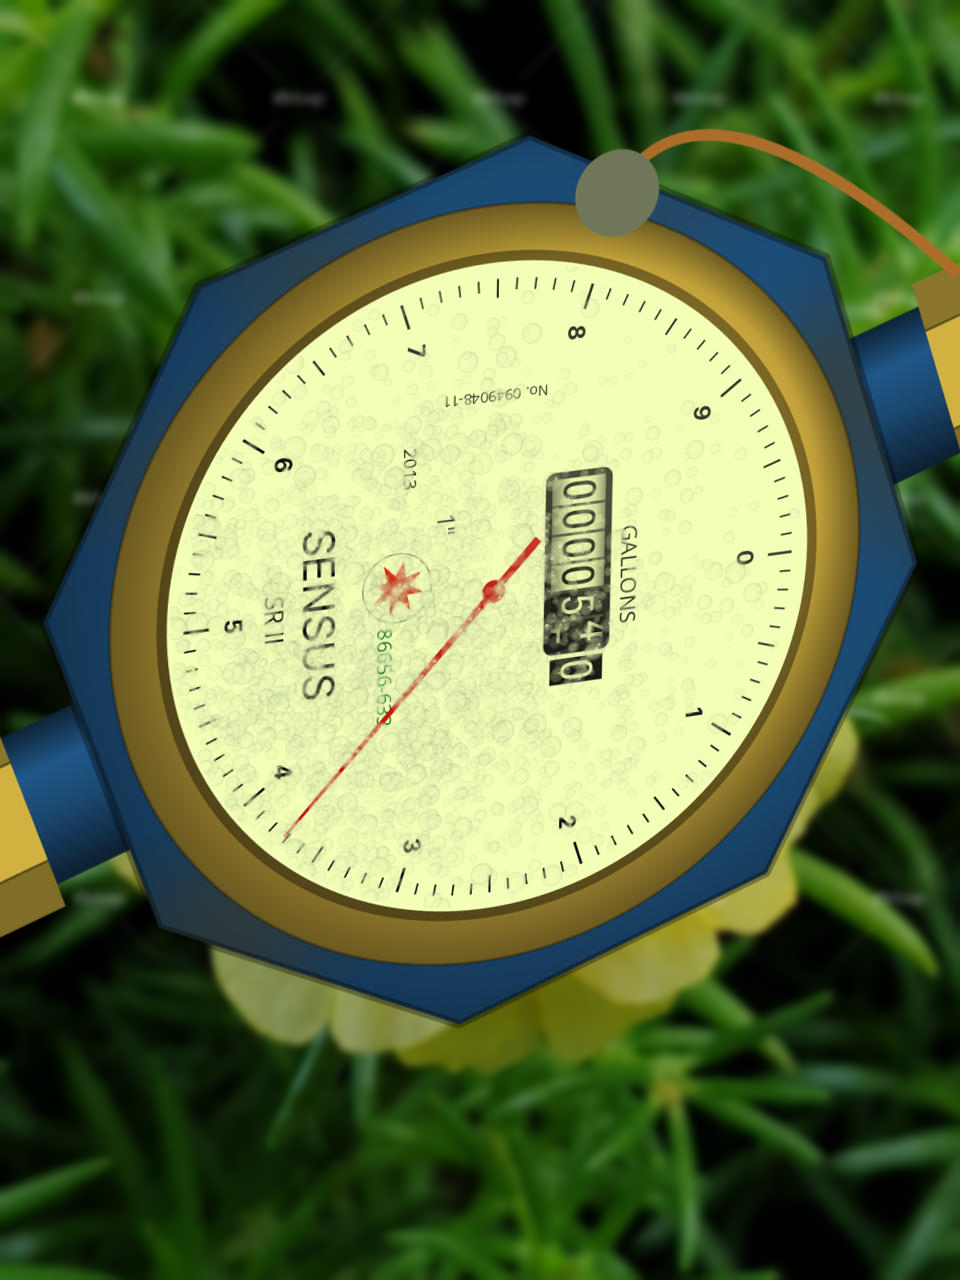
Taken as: 543.7
